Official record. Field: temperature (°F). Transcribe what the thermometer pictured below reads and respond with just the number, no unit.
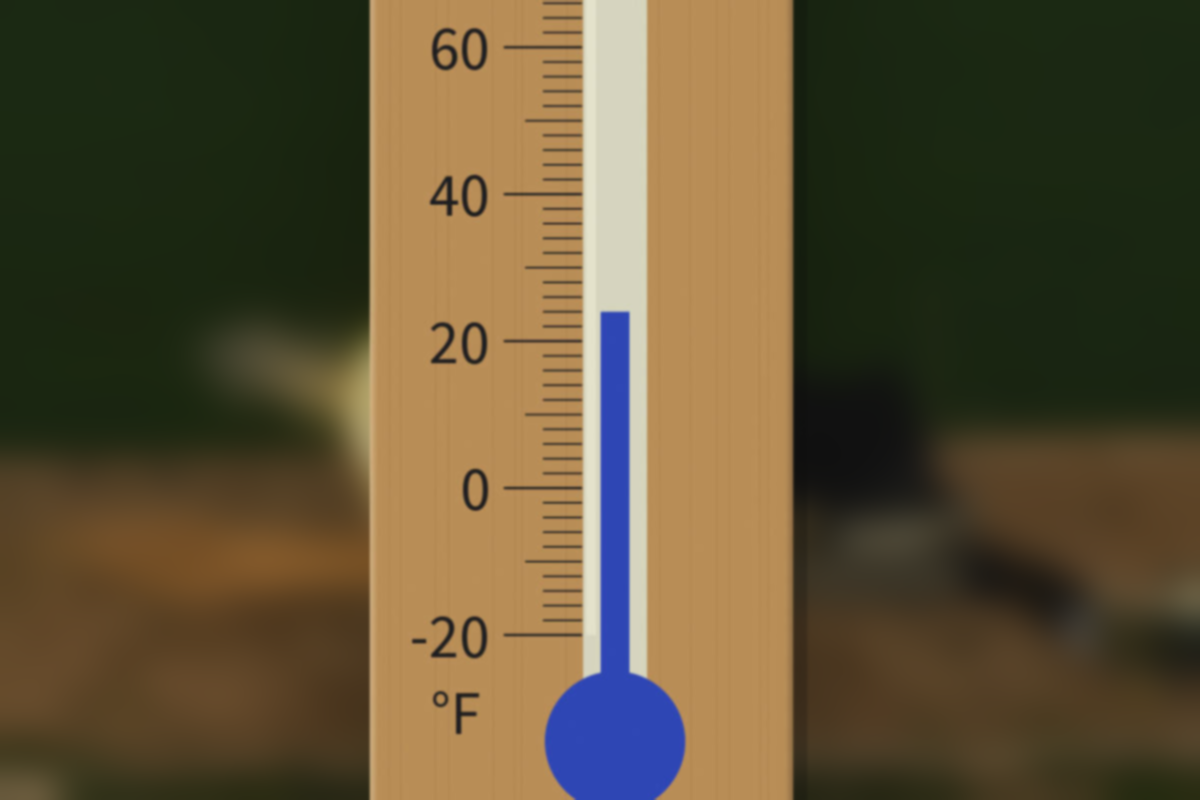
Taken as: 24
